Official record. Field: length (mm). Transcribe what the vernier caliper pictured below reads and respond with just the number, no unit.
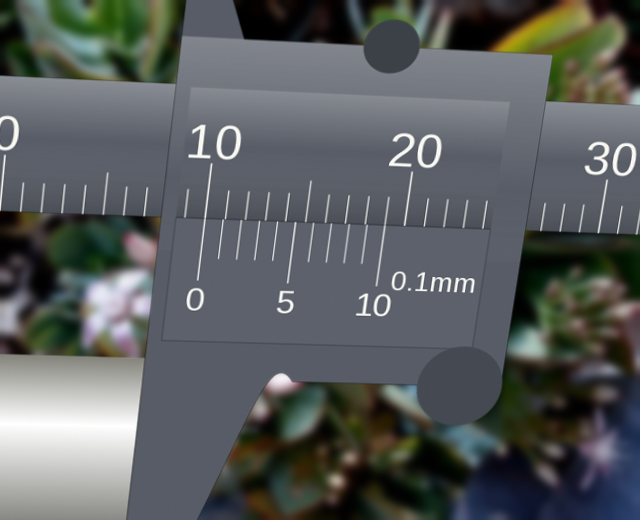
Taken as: 10.0
